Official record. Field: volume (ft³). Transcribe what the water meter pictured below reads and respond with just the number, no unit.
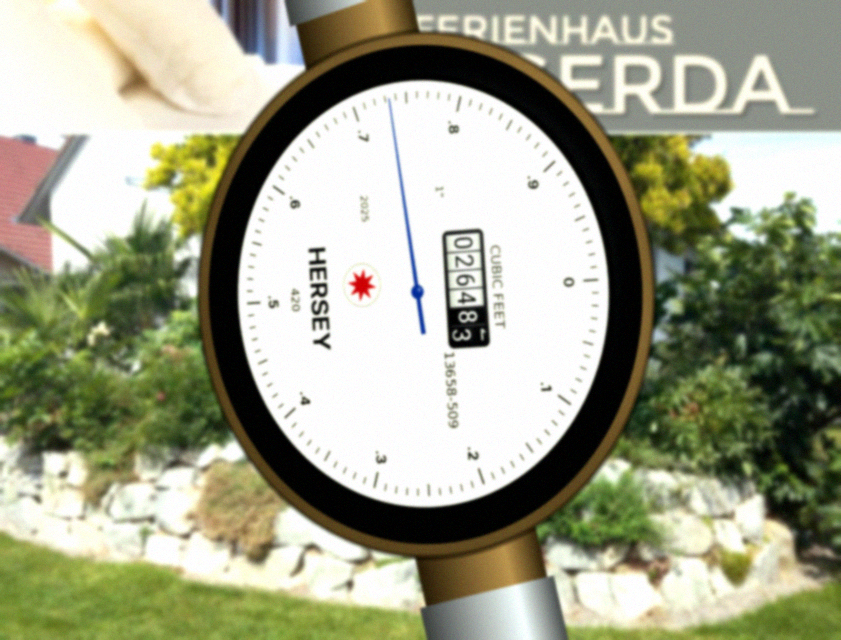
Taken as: 26482.73
